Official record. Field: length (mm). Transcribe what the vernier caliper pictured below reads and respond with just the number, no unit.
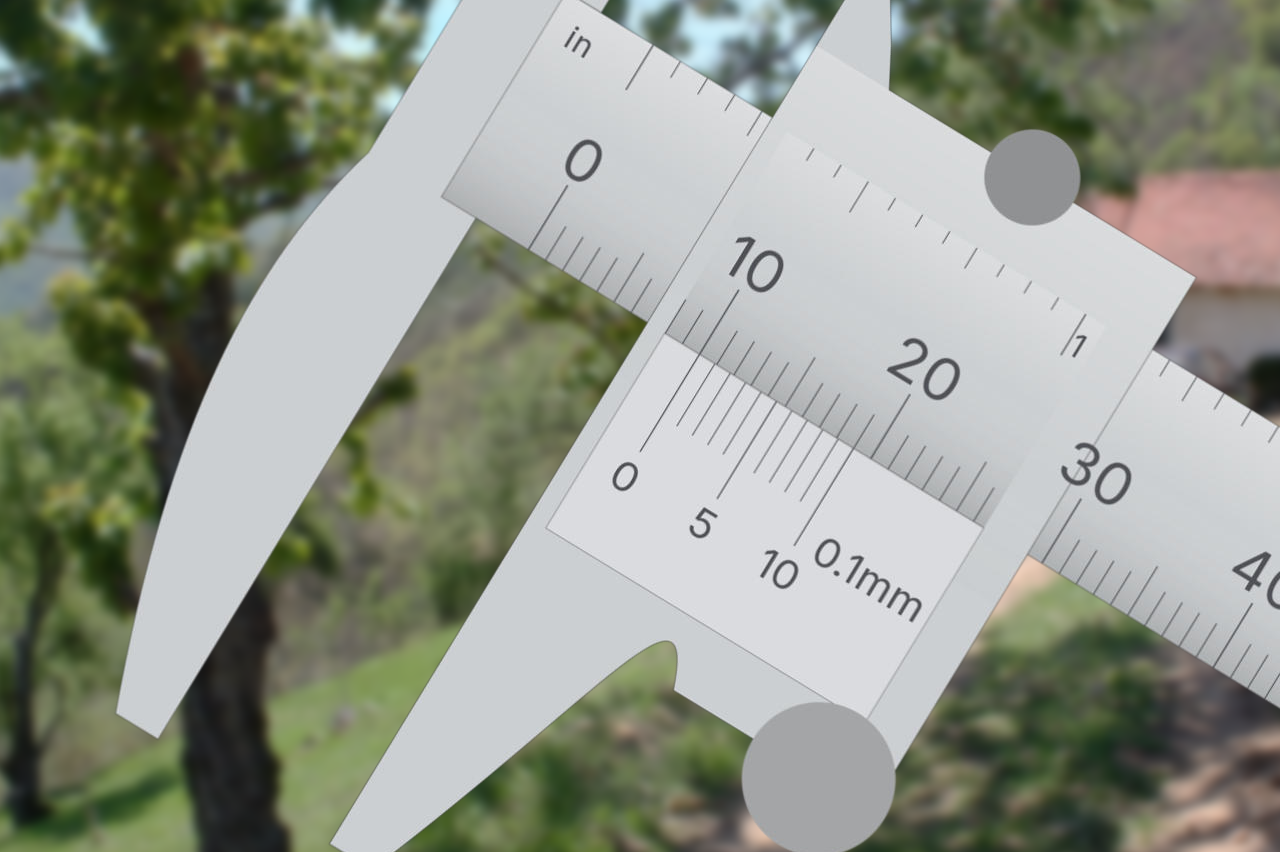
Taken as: 10.0
